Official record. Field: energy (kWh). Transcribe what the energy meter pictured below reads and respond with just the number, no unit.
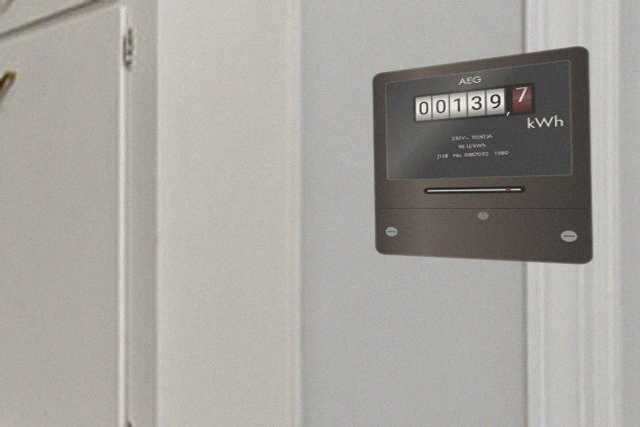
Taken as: 139.7
